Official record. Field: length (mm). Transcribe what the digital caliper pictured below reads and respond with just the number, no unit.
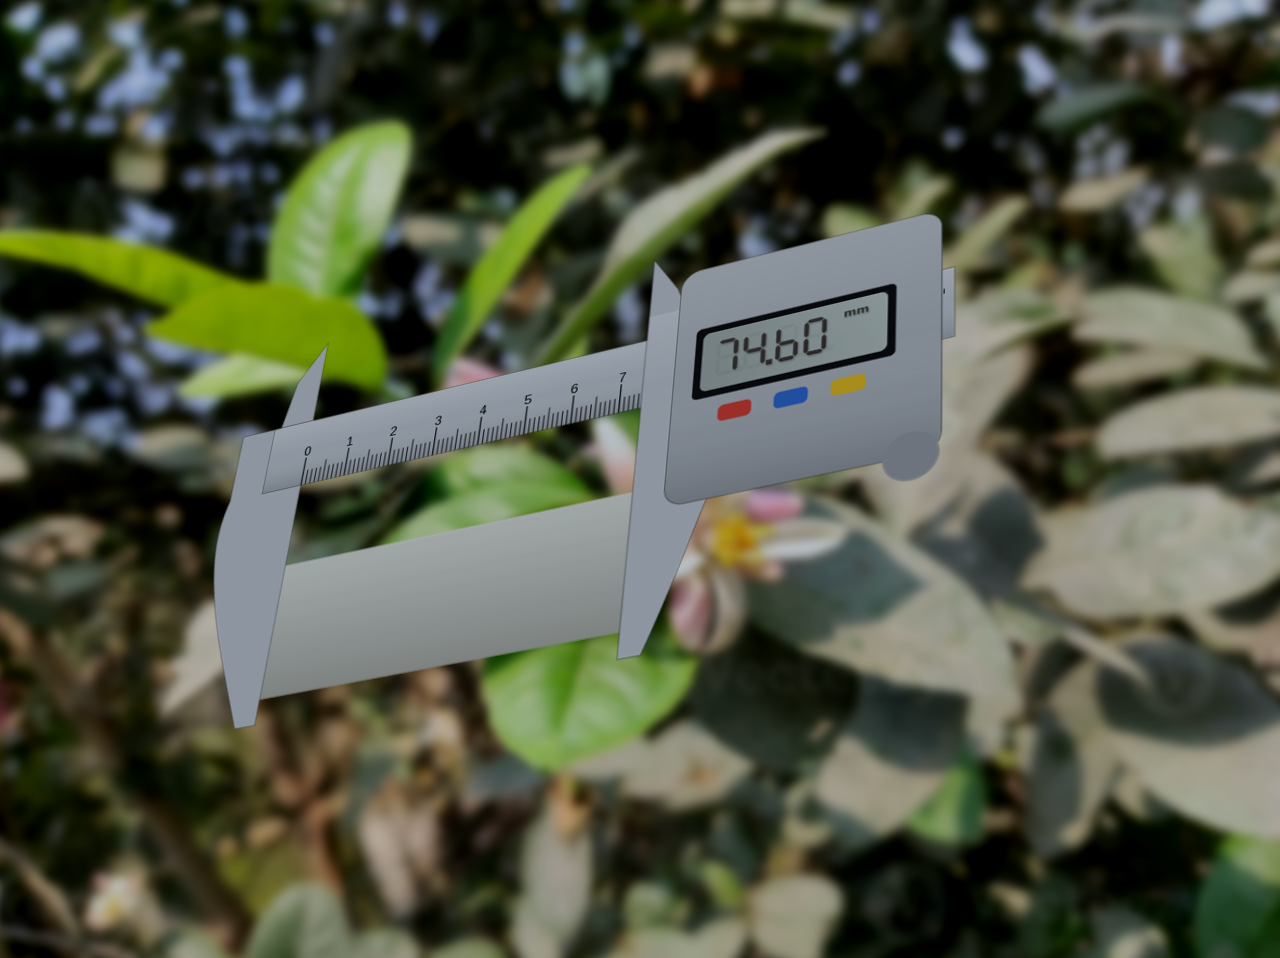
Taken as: 74.60
